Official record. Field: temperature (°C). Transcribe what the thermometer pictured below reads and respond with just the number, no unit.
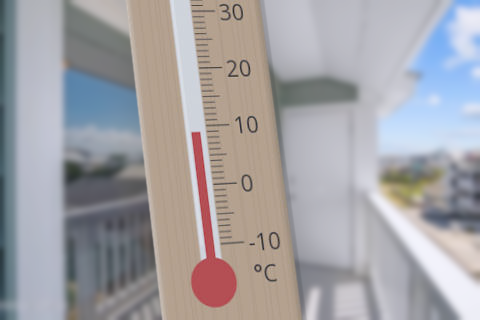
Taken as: 9
